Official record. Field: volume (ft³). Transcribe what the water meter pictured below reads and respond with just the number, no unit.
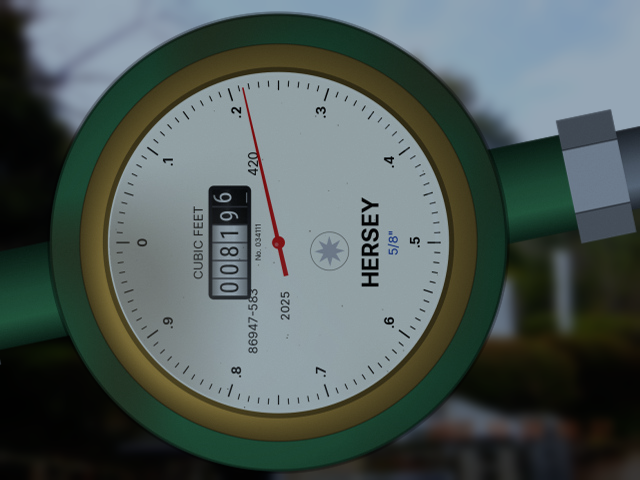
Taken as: 8196.21
